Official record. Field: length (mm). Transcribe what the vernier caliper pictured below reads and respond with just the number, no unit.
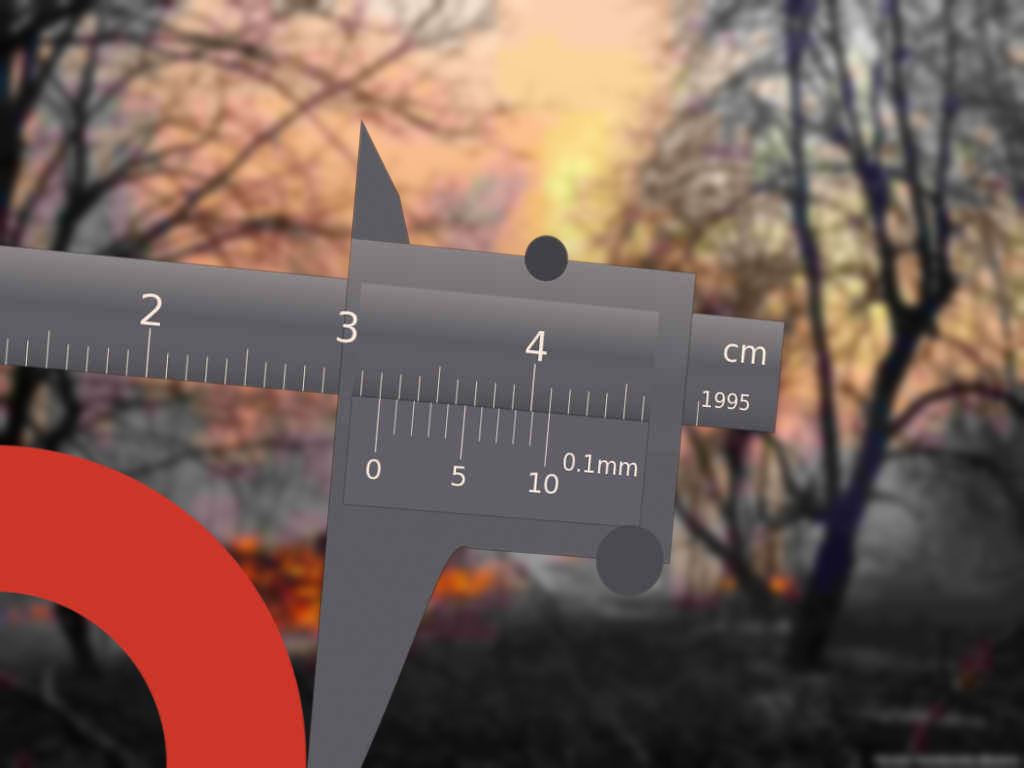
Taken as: 32.0
